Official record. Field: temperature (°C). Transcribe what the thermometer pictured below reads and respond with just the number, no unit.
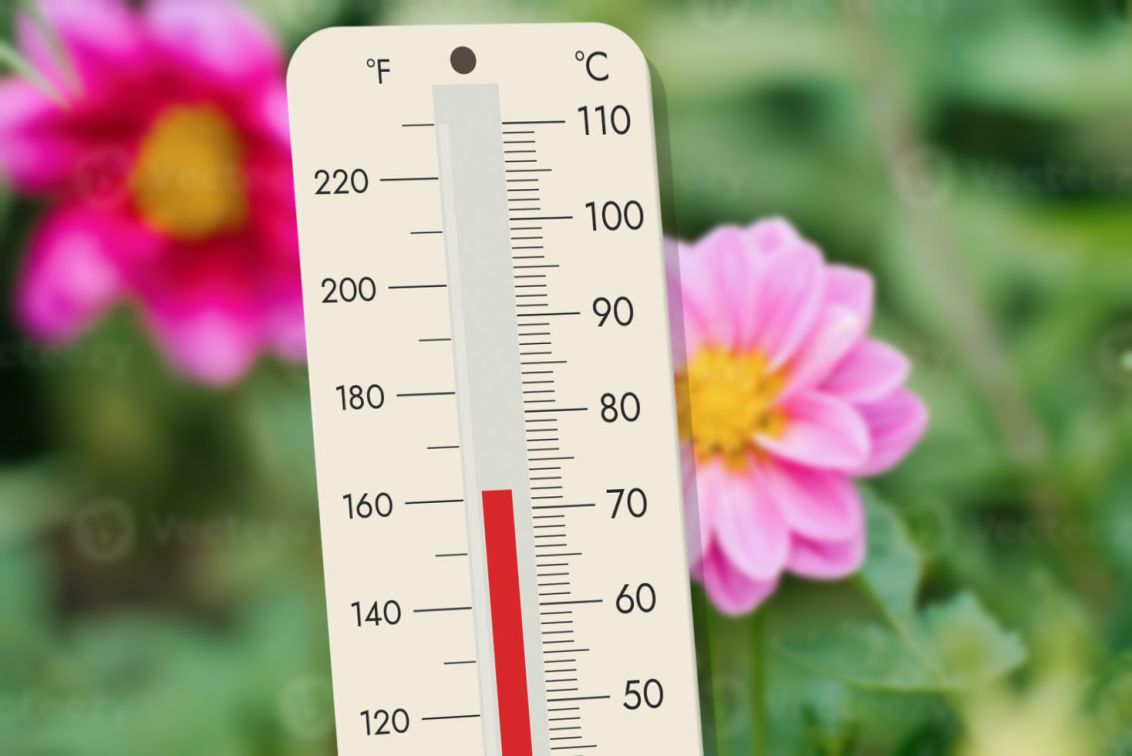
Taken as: 72
